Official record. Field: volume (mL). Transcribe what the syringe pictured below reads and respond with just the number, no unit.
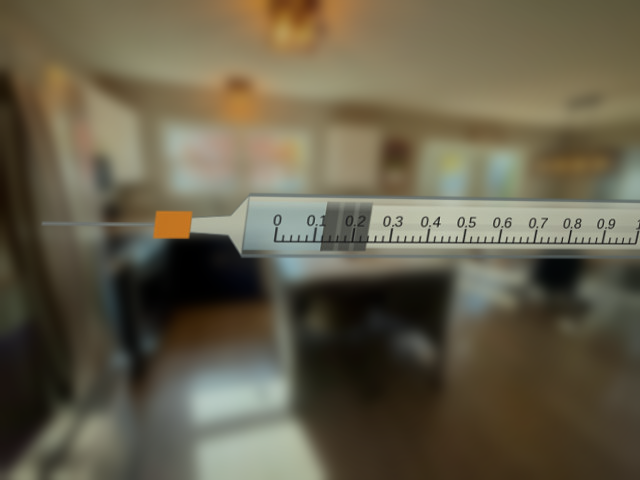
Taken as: 0.12
